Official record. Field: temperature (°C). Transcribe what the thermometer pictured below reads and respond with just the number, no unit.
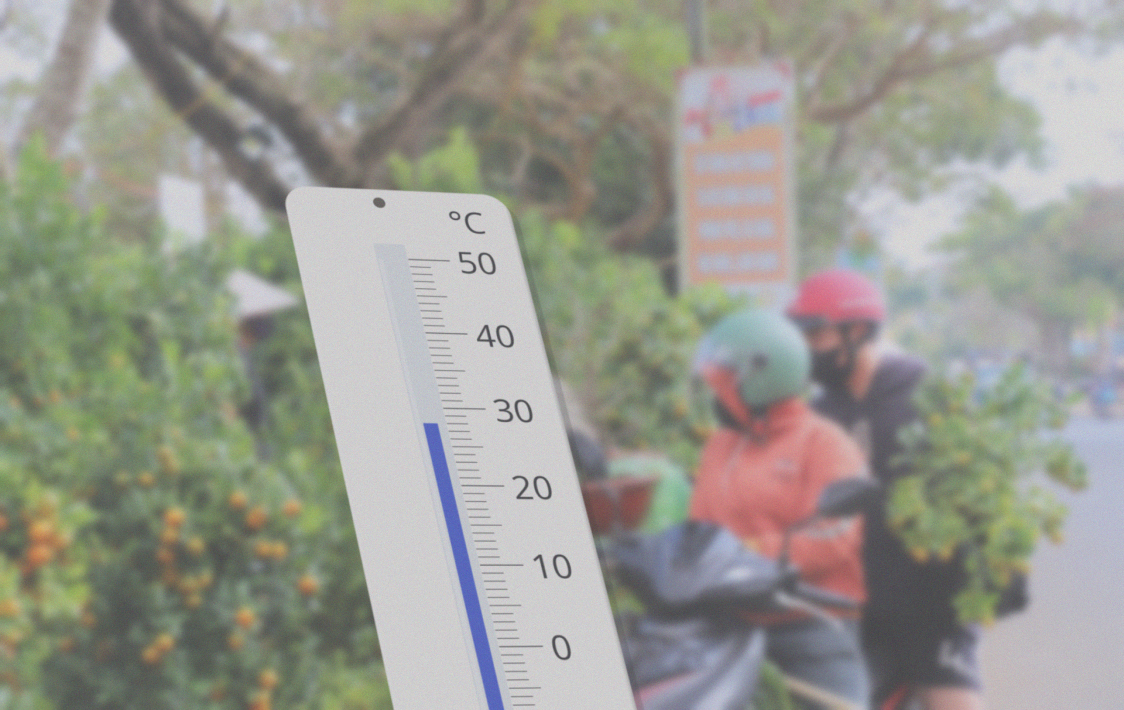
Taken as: 28
